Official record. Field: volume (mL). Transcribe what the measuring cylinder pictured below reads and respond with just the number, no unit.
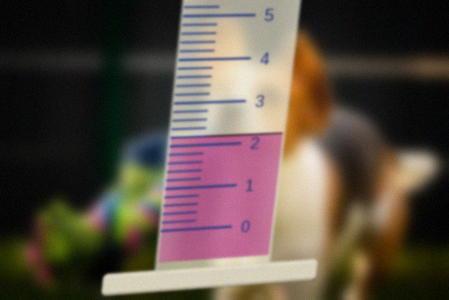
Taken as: 2.2
